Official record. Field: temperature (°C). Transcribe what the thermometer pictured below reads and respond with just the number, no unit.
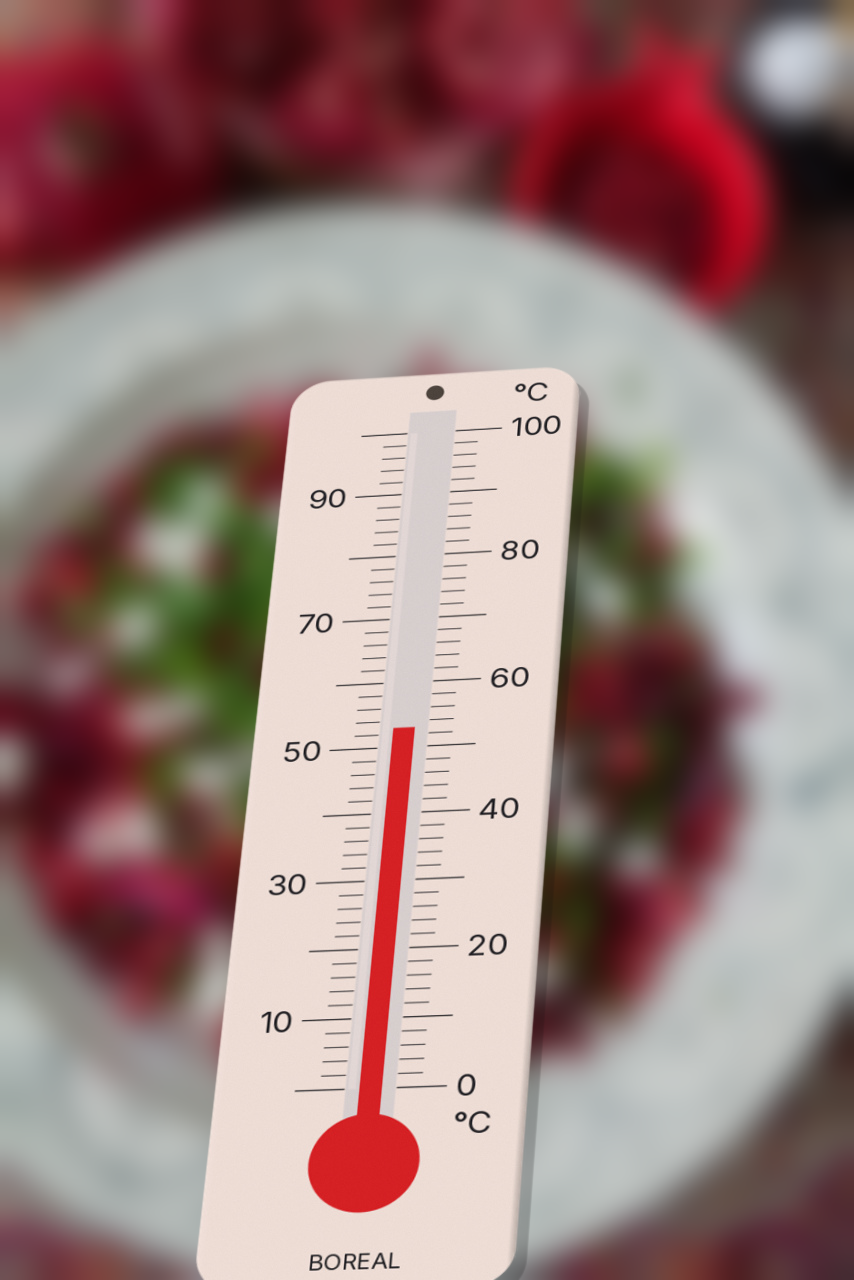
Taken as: 53
